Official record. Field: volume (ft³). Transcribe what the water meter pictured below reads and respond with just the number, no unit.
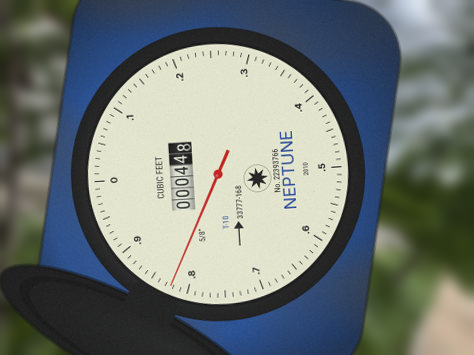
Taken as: 447.82
